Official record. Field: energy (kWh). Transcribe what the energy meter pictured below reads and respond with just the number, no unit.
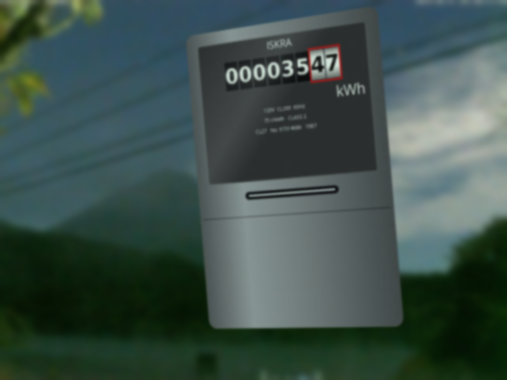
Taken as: 35.47
